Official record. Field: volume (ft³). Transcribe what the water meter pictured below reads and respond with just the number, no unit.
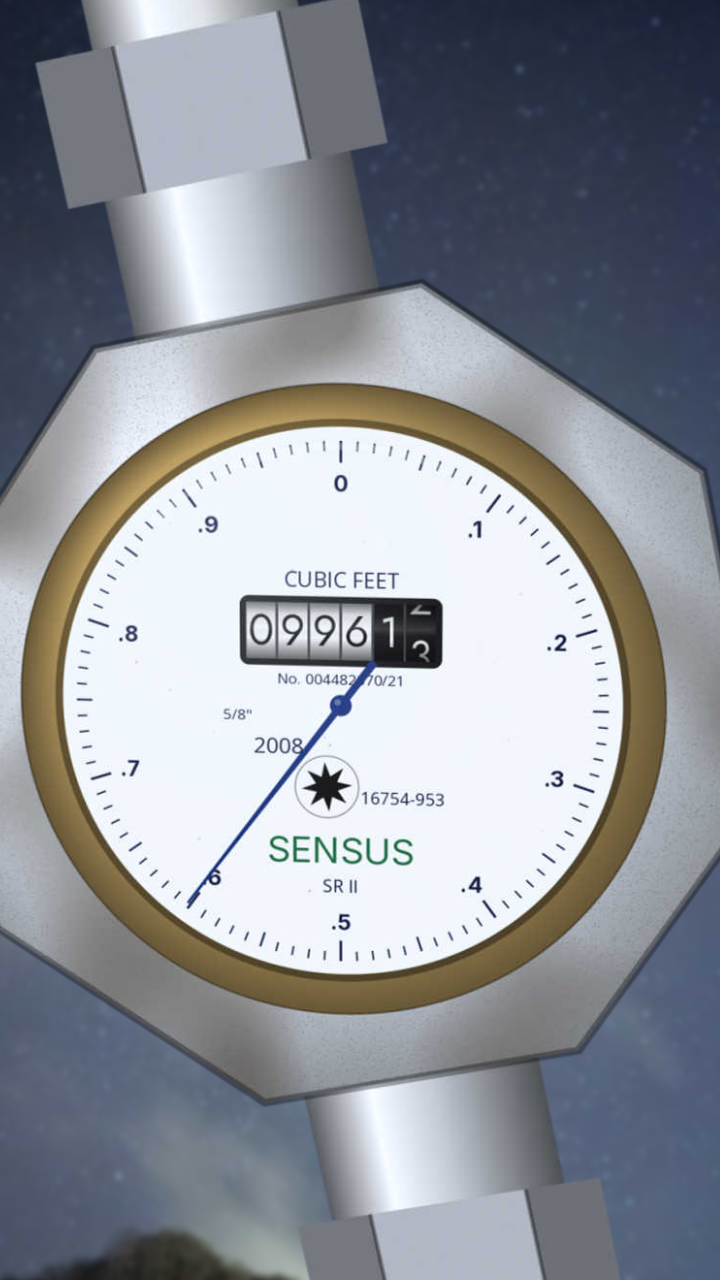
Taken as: 99612.60
